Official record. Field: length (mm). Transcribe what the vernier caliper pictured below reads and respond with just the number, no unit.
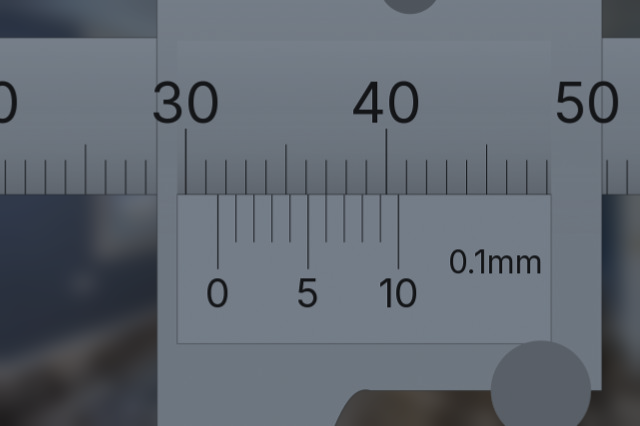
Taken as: 31.6
